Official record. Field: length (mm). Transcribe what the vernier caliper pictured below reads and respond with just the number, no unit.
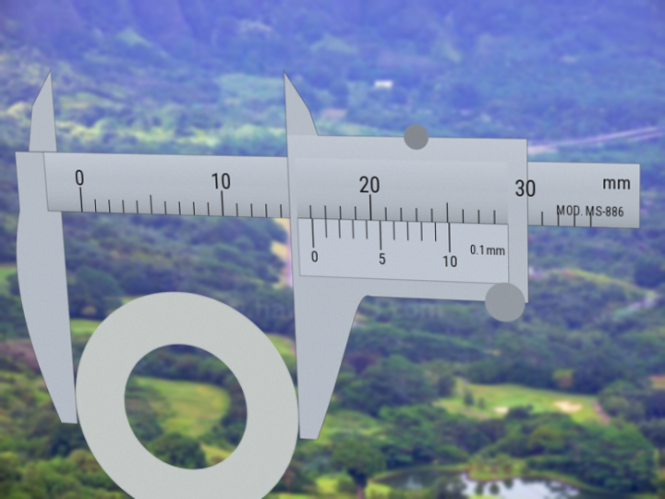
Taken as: 16.1
